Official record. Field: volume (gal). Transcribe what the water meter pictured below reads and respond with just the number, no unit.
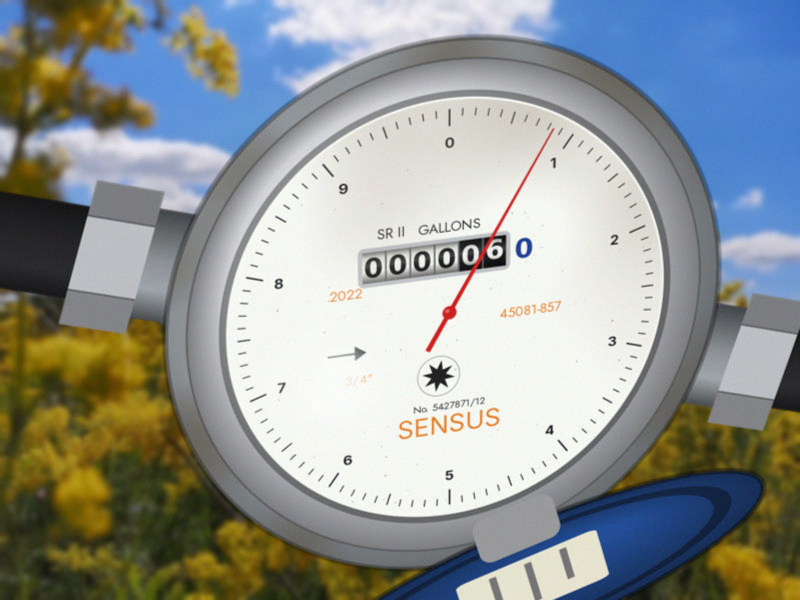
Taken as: 60.8
